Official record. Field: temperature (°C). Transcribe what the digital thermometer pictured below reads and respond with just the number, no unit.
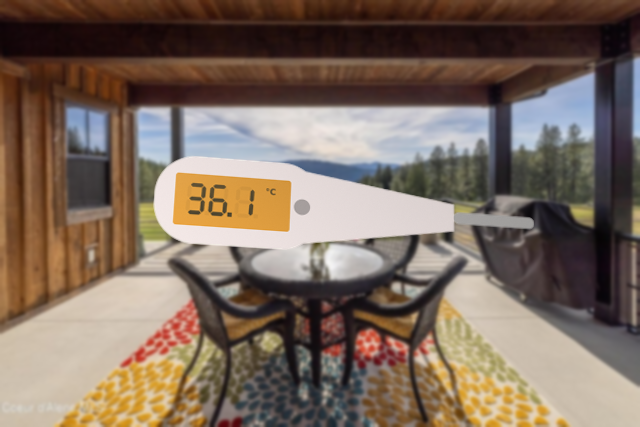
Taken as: 36.1
